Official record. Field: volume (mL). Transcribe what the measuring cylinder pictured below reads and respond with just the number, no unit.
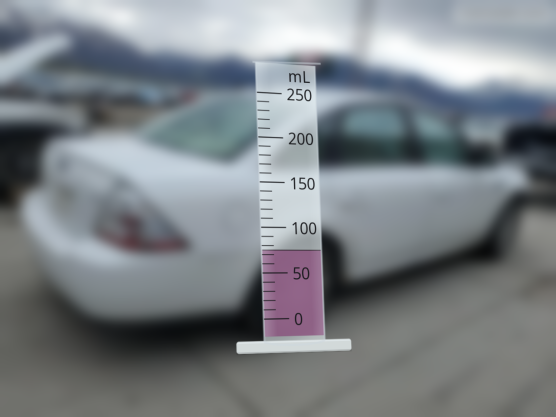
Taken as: 75
